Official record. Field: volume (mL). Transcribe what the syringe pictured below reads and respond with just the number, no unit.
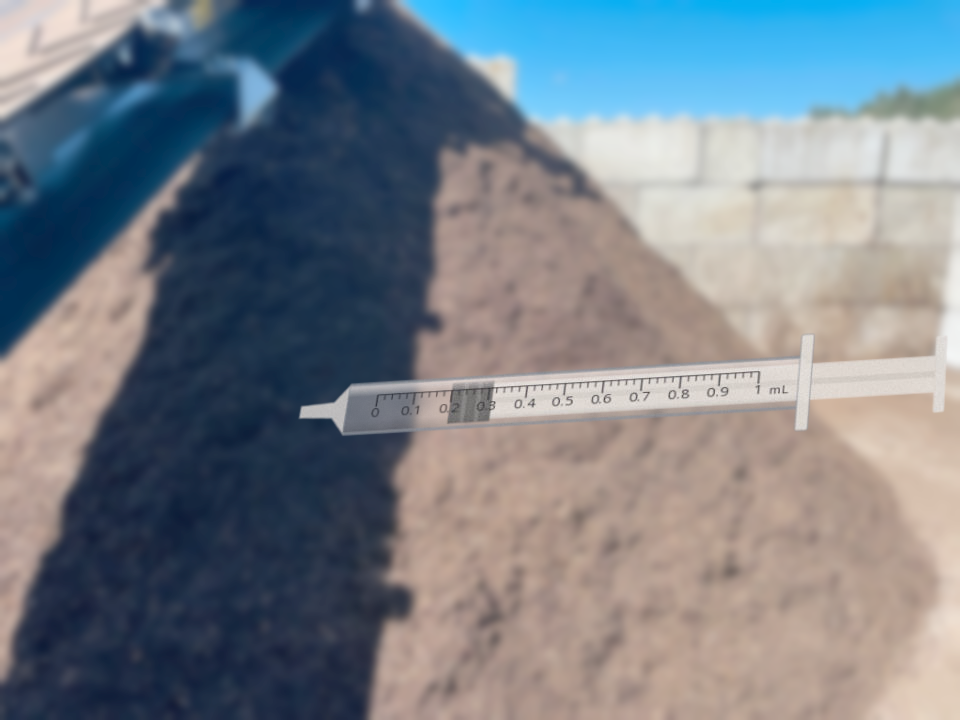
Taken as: 0.2
